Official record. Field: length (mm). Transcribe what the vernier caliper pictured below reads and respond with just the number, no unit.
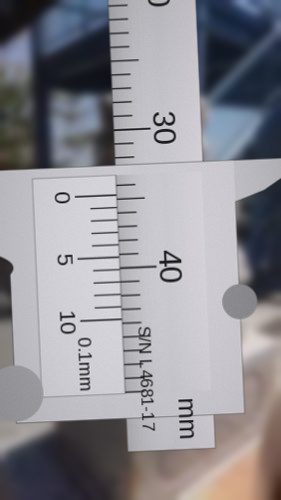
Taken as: 34.7
